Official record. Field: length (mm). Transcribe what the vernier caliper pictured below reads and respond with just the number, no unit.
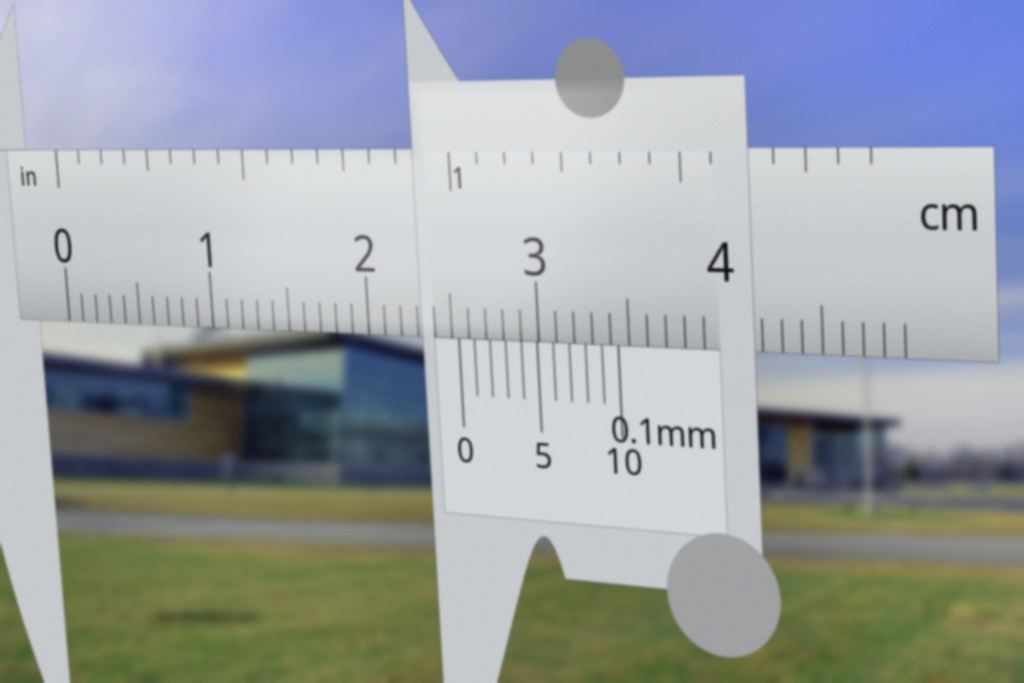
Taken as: 25.4
